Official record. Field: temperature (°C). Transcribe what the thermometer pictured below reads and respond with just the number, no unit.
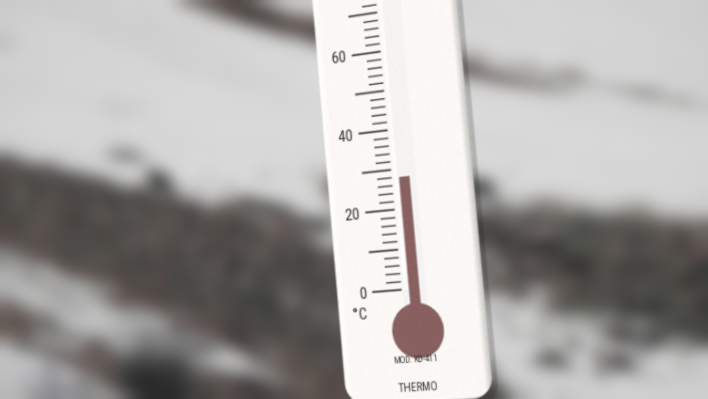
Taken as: 28
